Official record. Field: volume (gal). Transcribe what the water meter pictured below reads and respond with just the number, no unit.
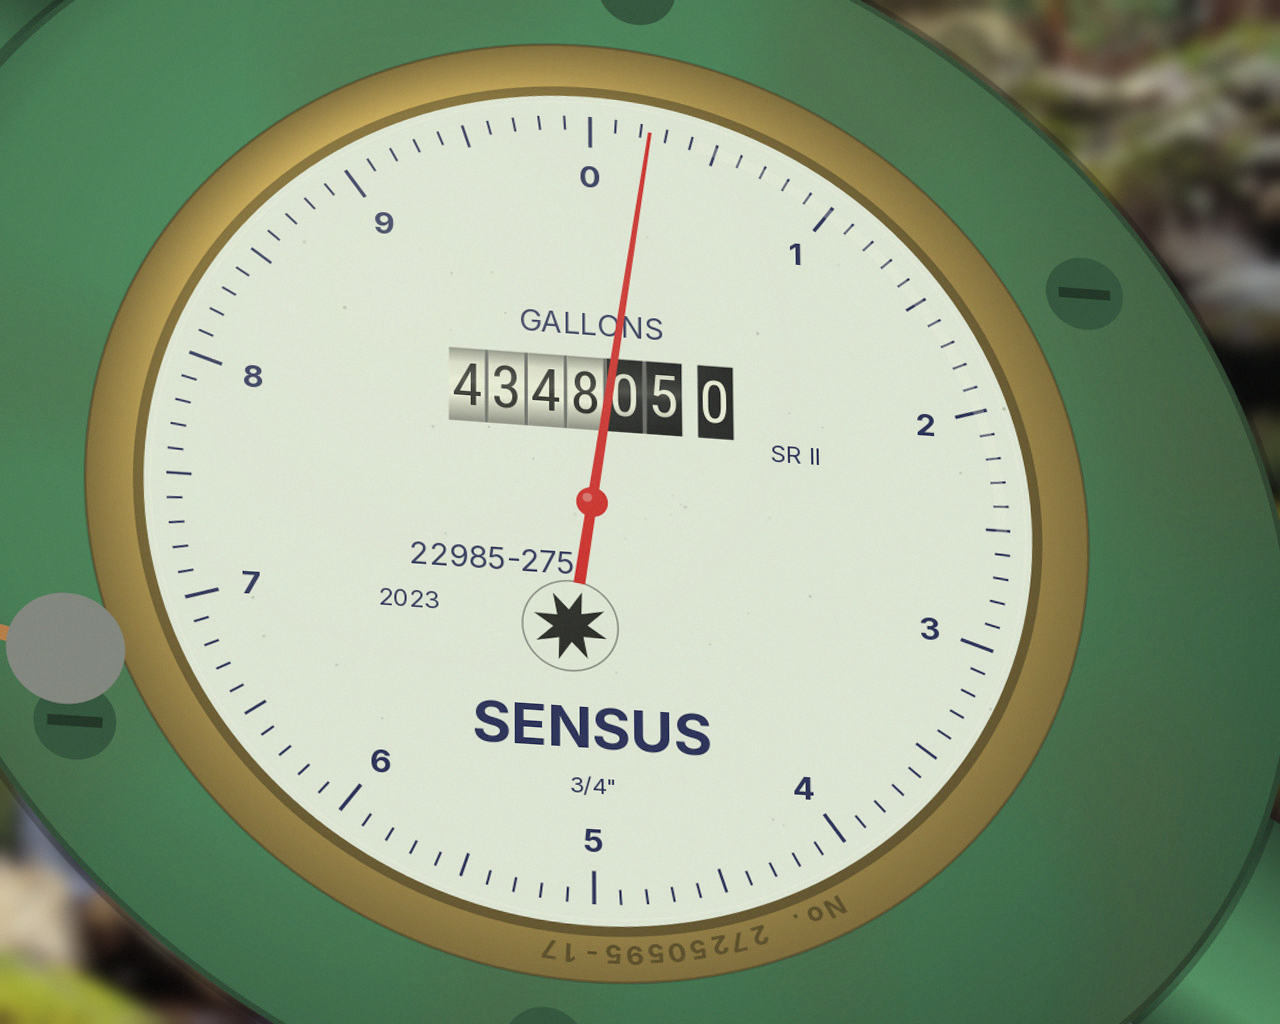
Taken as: 4348050.2
